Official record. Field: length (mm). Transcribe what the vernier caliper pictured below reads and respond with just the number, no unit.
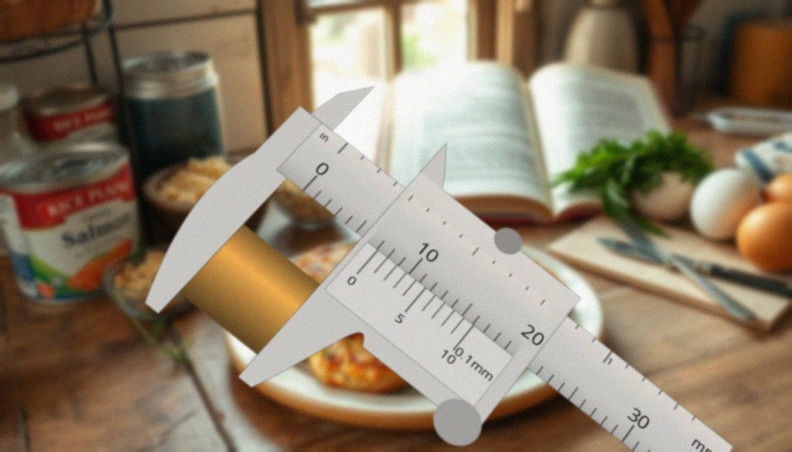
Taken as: 7.1
